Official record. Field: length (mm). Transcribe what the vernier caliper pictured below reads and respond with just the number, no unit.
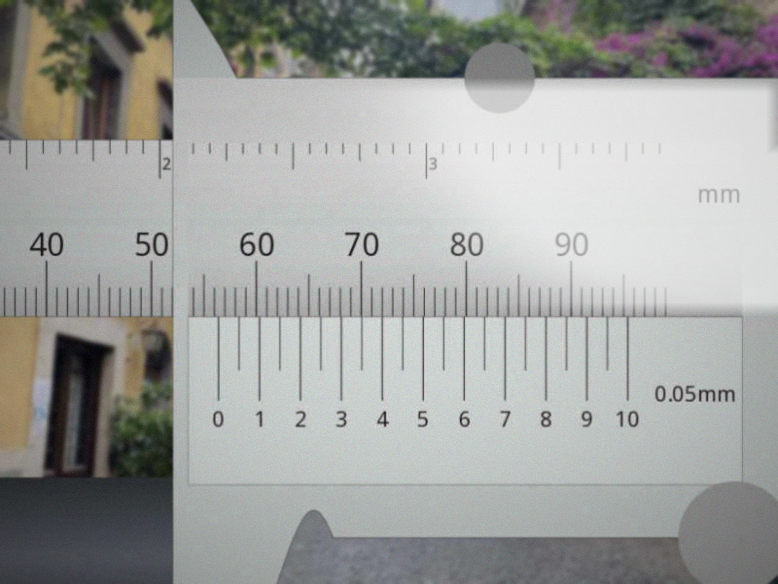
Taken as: 56.4
